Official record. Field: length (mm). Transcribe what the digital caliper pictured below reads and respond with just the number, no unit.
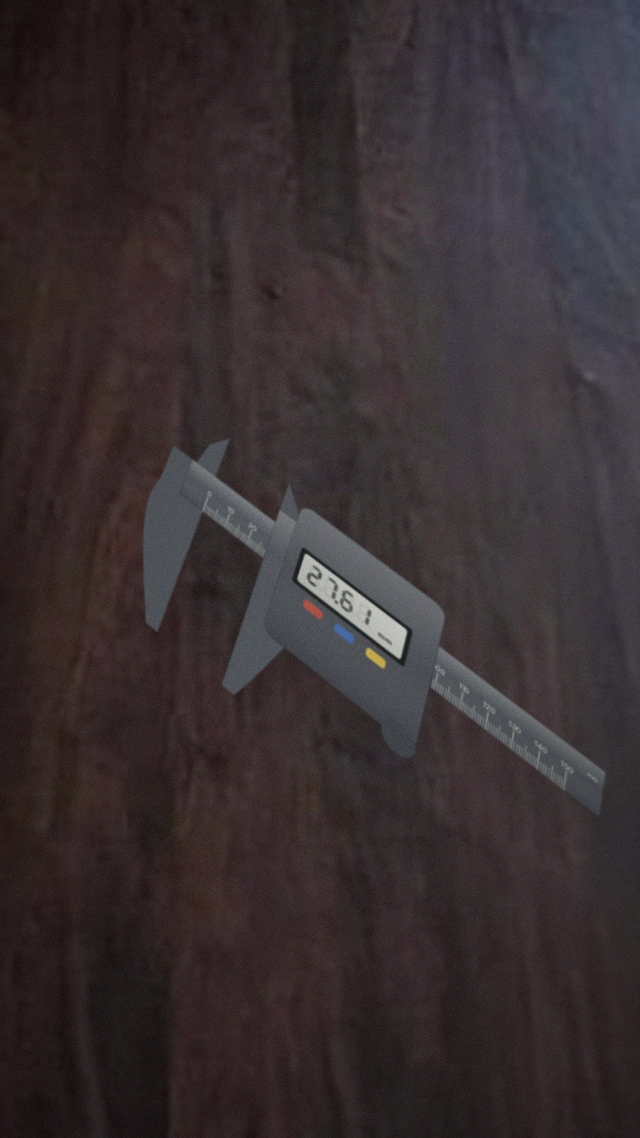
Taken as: 27.61
